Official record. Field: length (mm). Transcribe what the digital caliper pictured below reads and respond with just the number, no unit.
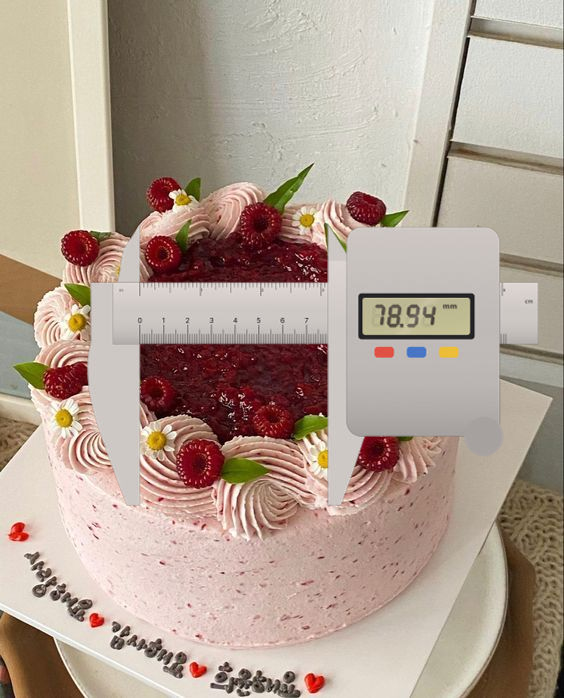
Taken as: 78.94
